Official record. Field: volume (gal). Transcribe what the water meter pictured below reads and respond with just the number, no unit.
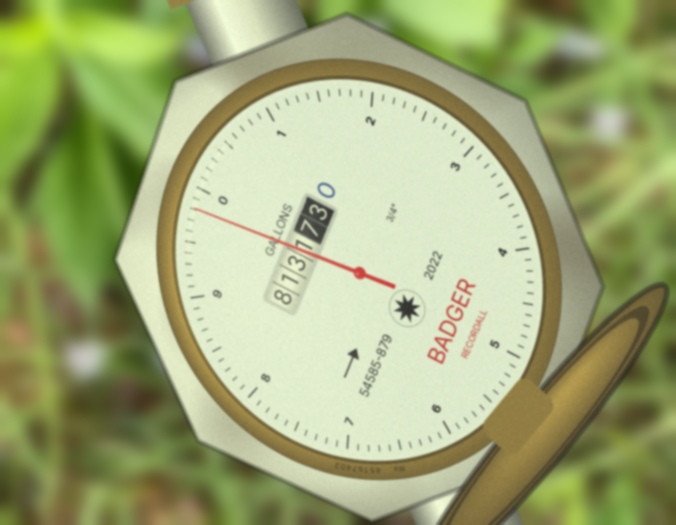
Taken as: 8131729.8
